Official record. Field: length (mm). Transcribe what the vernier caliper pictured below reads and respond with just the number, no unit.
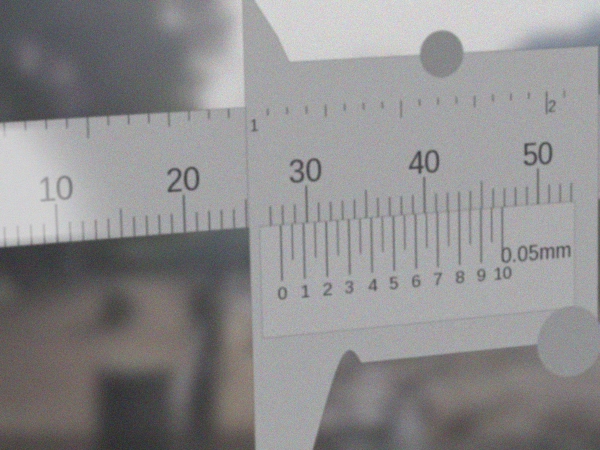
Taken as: 27.8
